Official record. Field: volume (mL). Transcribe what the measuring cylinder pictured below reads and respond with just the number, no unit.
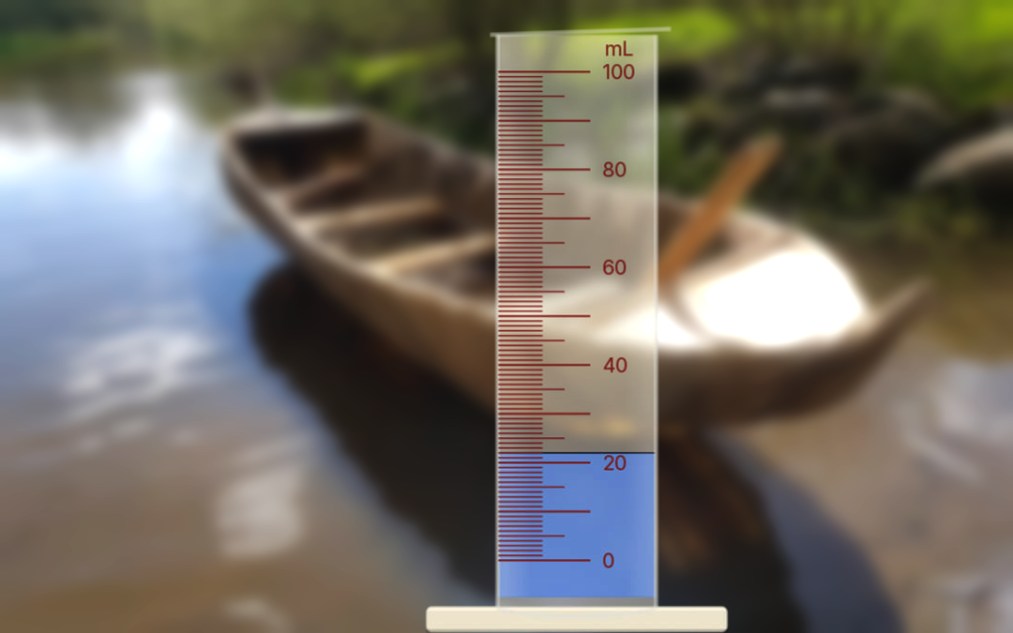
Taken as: 22
